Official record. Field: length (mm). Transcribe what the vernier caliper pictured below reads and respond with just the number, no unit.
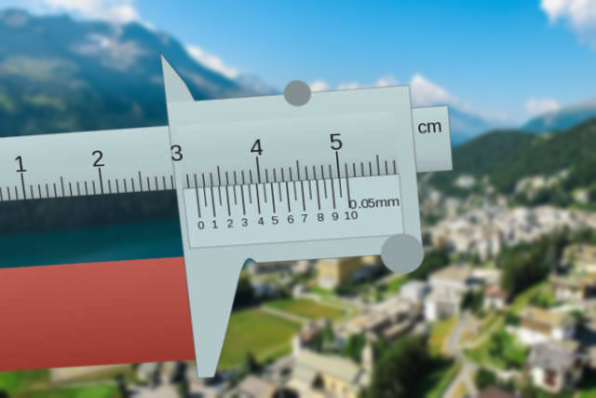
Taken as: 32.0
